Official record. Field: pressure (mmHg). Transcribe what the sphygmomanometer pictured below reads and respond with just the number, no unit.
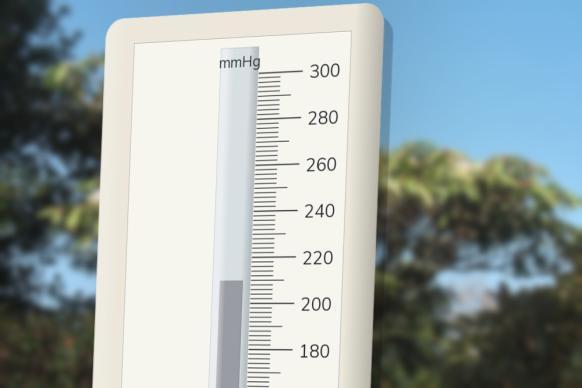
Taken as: 210
